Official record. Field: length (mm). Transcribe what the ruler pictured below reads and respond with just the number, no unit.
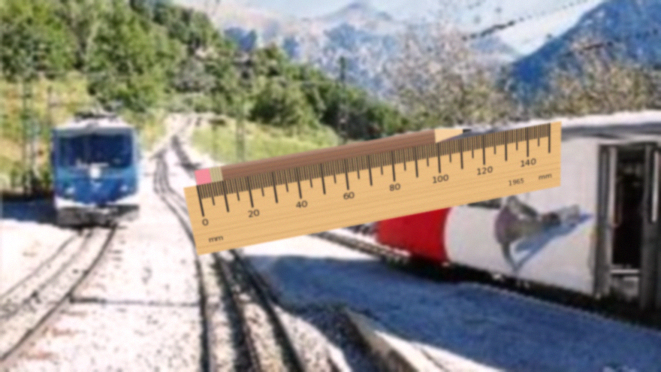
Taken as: 115
